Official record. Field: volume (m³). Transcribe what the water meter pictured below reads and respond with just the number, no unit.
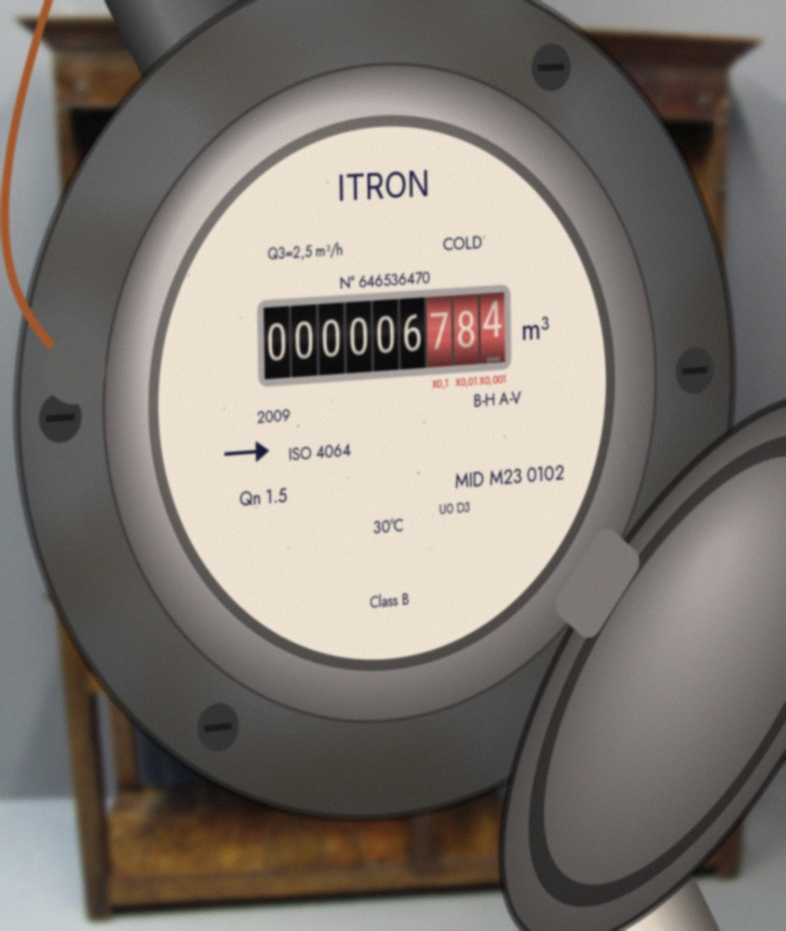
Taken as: 6.784
